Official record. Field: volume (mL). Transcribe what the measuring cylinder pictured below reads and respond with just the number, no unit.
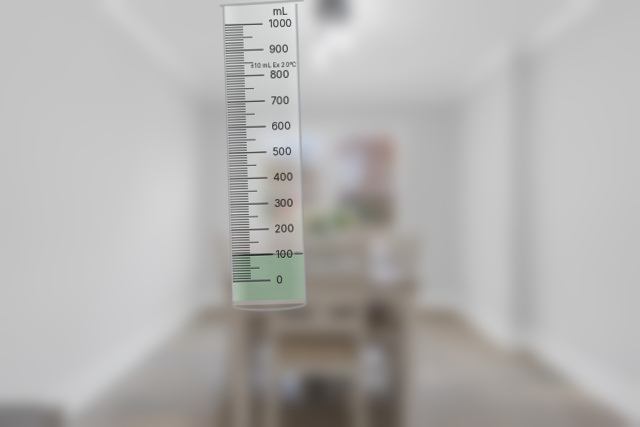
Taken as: 100
